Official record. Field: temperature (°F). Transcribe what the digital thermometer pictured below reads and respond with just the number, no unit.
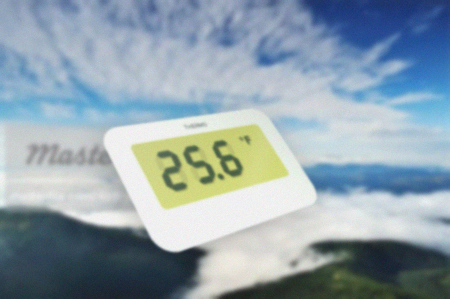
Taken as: 25.6
